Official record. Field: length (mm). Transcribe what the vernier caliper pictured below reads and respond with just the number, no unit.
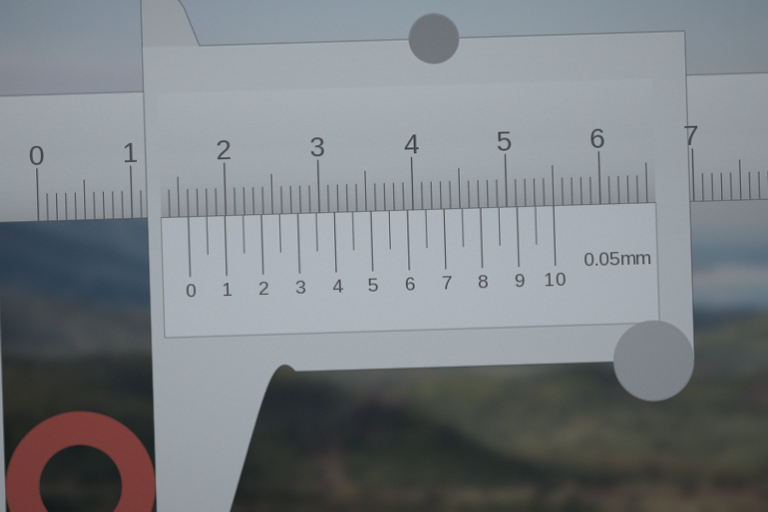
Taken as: 16.0
